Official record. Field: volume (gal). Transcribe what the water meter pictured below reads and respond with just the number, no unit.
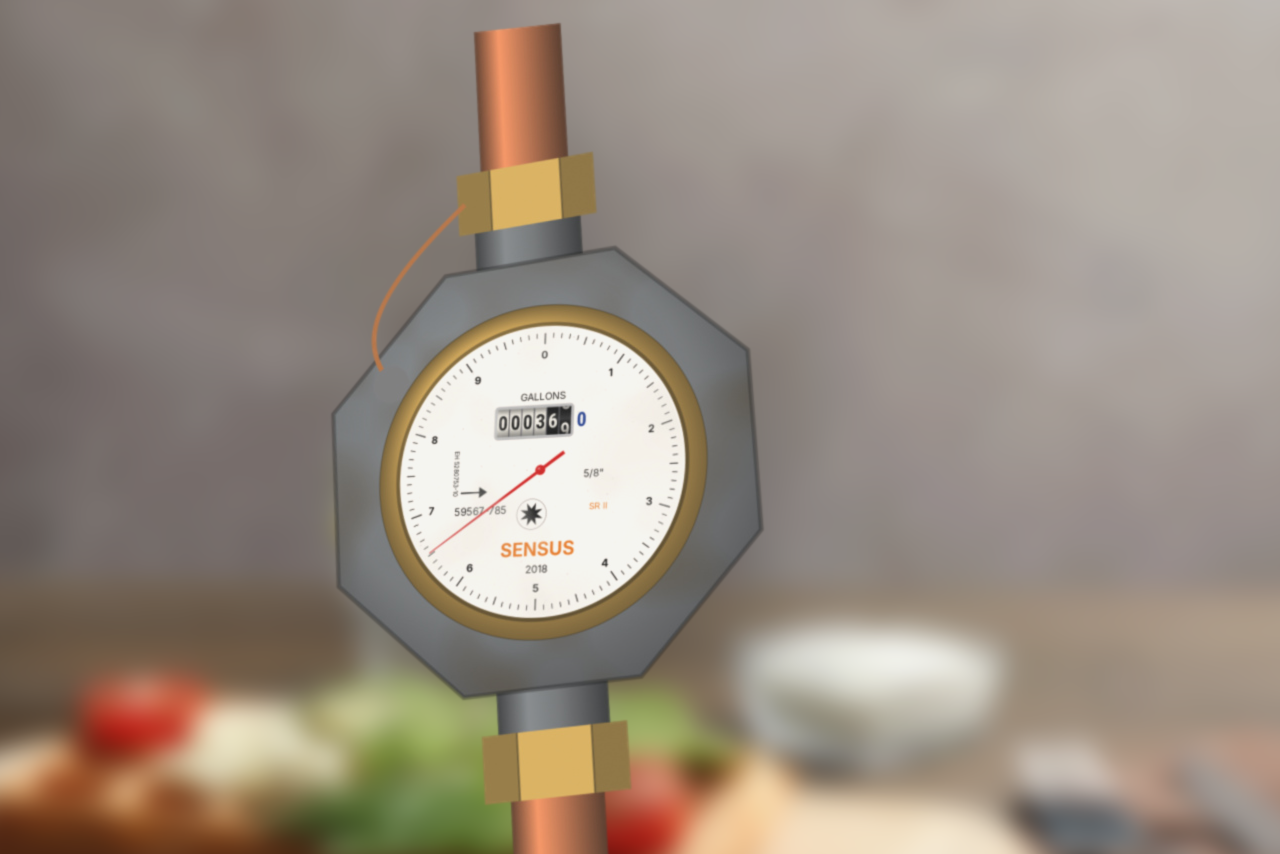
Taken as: 3686.5
